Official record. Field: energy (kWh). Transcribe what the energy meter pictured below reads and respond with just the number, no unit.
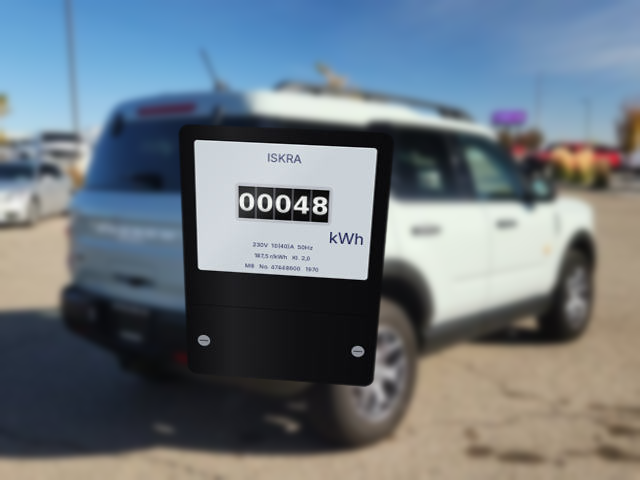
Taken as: 48
